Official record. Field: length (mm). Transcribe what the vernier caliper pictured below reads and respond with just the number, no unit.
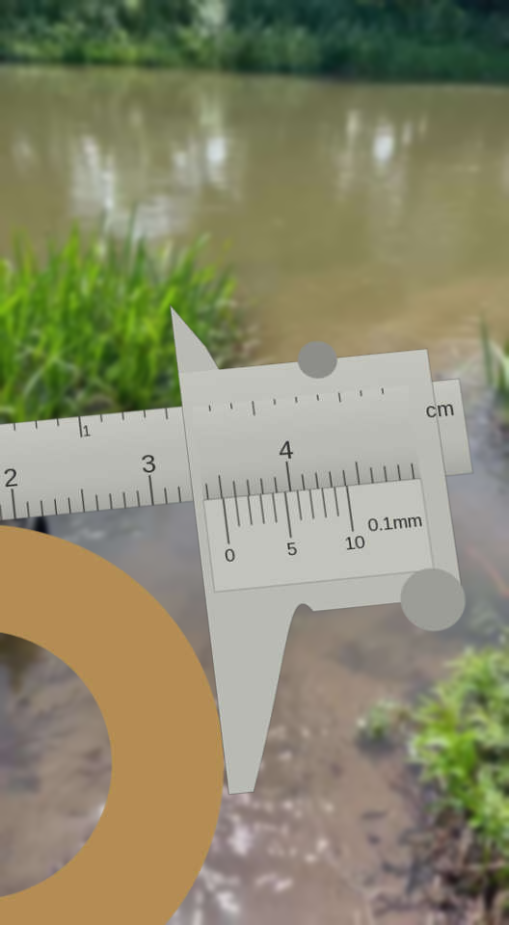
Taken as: 35.1
